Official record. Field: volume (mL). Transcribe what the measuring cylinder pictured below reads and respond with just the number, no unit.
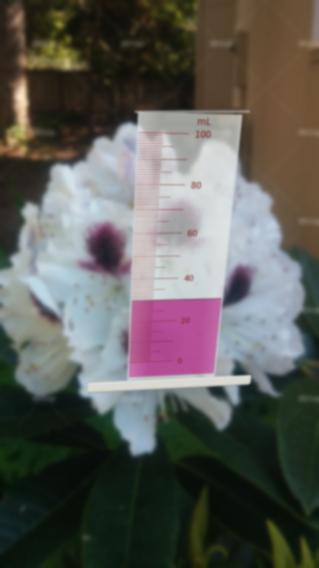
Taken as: 30
